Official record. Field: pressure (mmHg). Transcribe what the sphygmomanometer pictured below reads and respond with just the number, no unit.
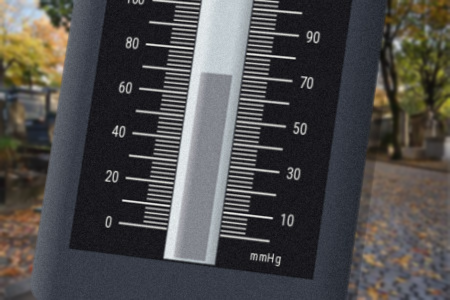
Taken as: 70
